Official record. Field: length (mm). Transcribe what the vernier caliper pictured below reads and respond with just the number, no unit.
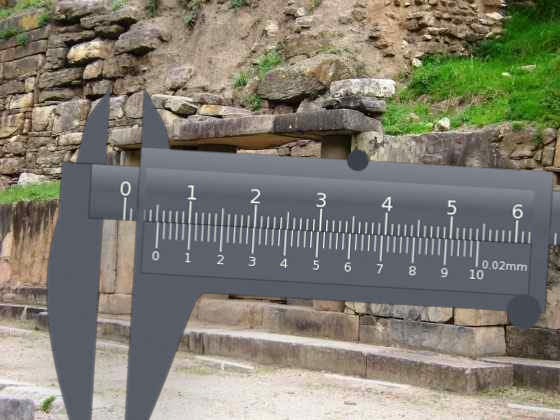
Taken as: 5.2
